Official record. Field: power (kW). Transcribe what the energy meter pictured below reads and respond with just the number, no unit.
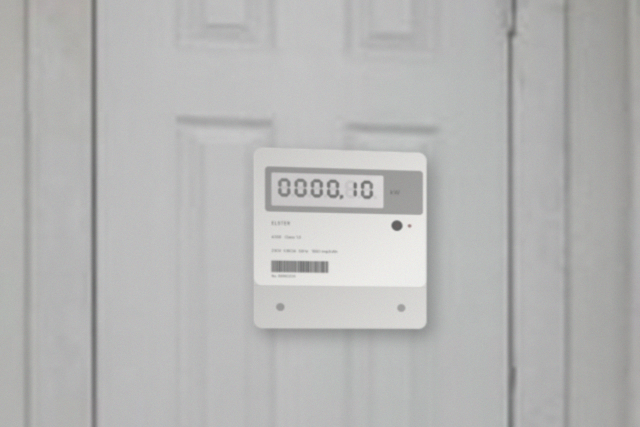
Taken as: 0.10
